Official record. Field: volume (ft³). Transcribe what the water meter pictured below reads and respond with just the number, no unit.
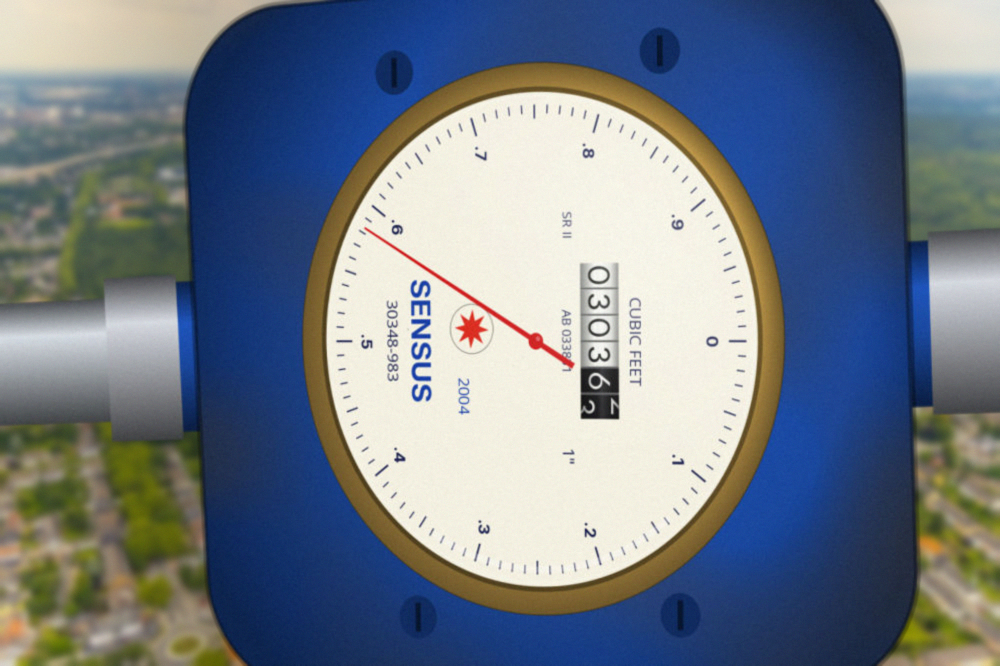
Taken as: 30362.58
